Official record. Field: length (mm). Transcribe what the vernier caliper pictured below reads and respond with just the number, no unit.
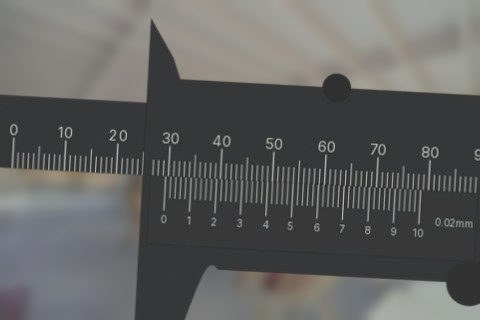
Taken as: 29.5
